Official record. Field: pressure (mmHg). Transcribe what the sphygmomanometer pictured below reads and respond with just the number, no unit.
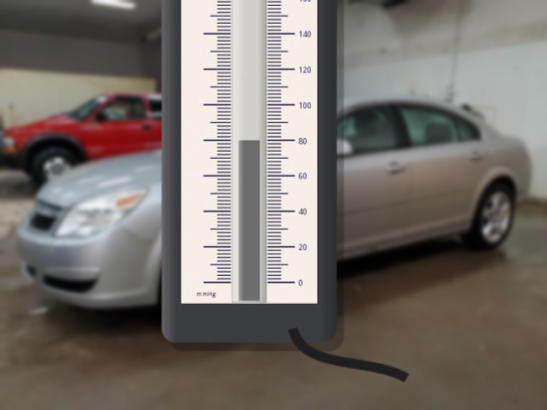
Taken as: 80
